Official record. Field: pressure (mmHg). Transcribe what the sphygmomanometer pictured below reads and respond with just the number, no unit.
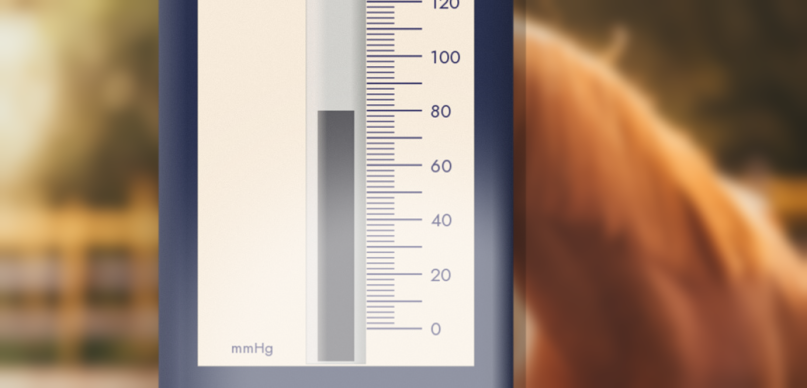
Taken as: 80
